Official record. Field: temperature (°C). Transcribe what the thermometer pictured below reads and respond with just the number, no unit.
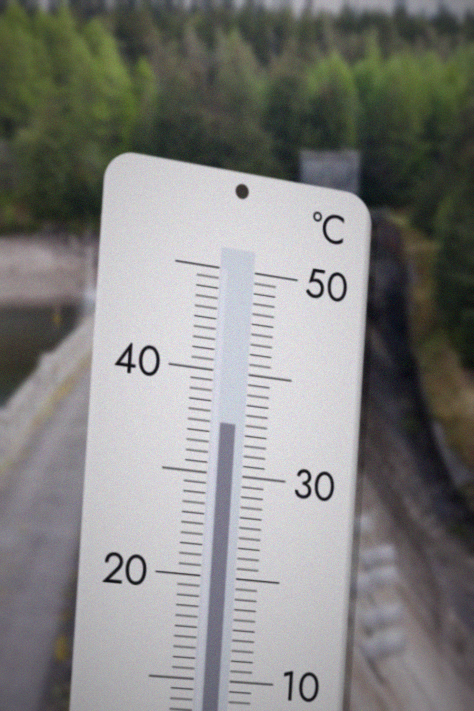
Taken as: 35
